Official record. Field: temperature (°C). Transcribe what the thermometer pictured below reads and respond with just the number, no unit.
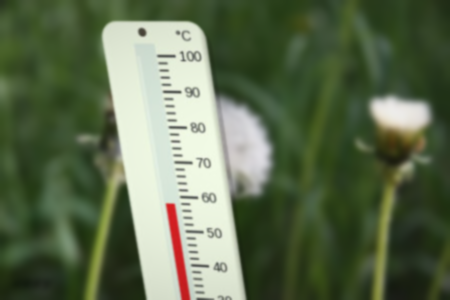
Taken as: 58
